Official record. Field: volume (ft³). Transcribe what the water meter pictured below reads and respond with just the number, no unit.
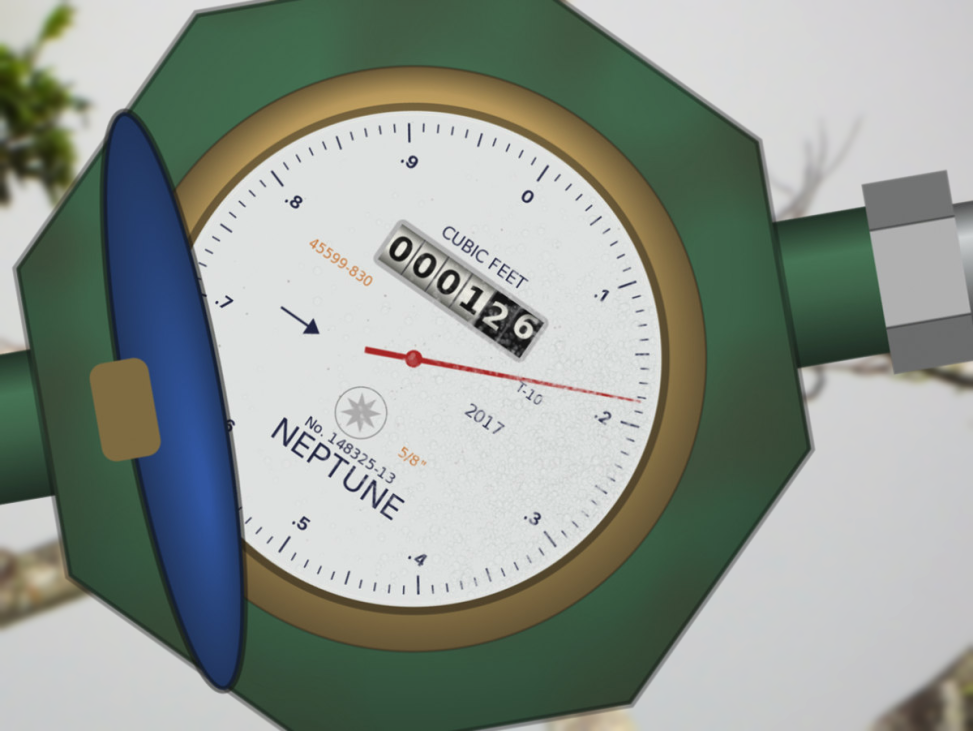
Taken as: 126.18
